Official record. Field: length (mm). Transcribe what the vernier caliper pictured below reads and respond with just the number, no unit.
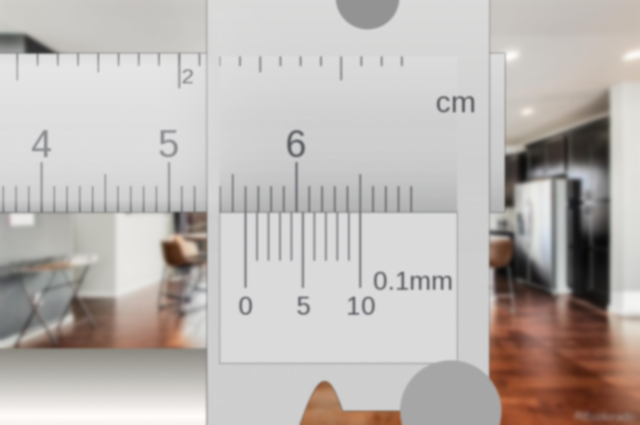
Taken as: 56.0
